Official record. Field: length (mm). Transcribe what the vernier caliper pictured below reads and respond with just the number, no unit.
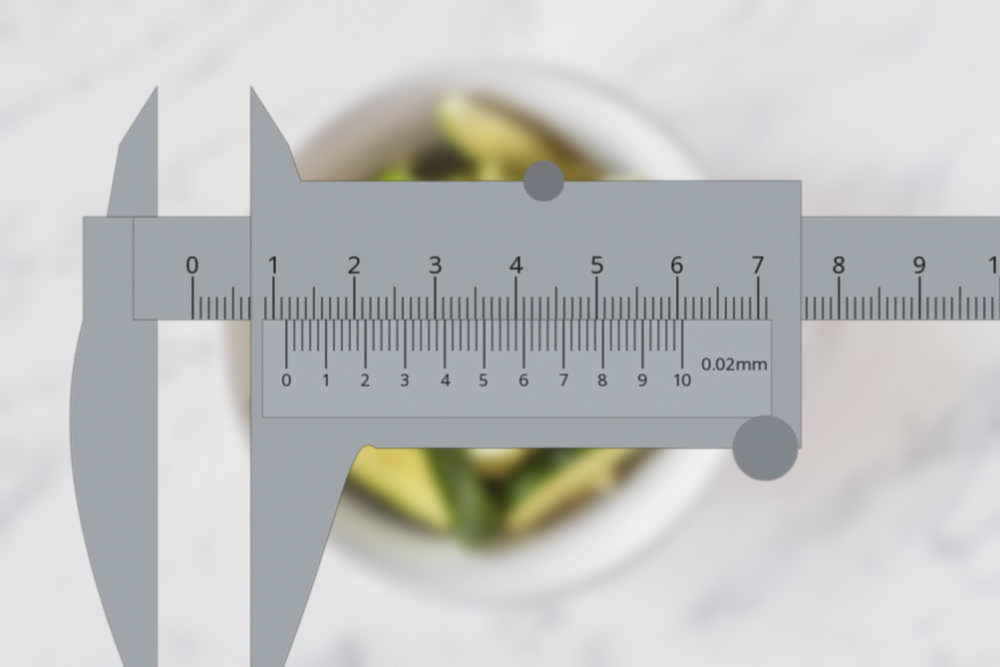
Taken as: 11.6
